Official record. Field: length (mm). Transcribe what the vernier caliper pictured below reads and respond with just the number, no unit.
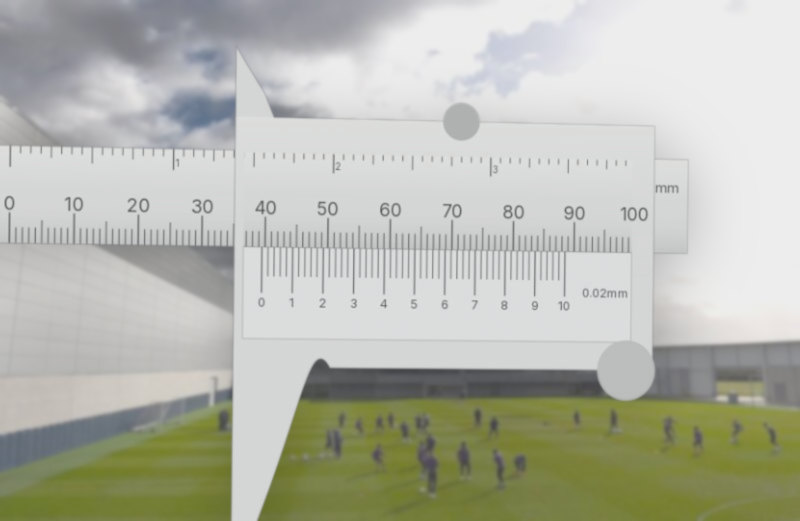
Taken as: 39.5
